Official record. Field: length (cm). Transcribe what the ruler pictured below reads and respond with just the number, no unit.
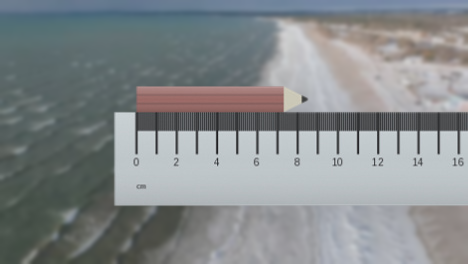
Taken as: 8.5
